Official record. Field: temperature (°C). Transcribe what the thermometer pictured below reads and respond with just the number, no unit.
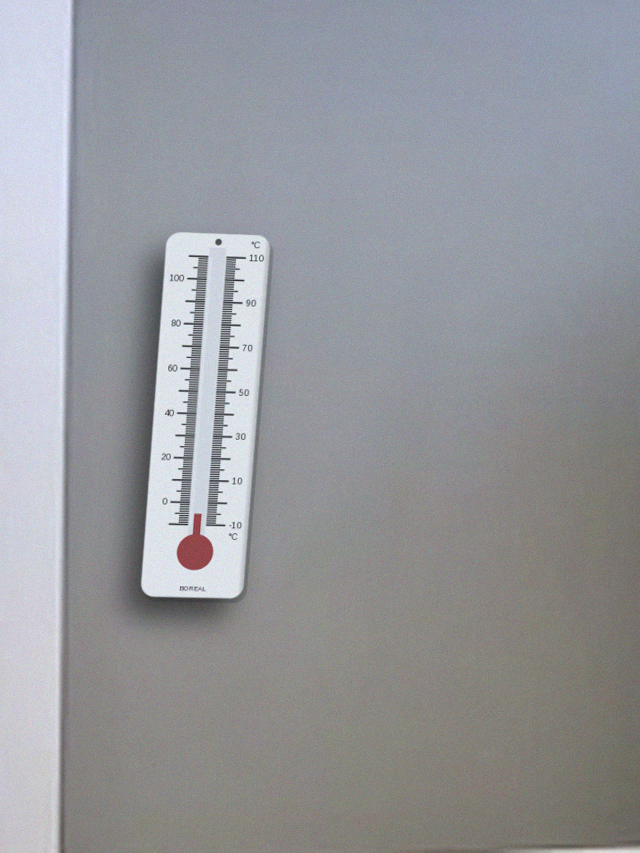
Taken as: -5
